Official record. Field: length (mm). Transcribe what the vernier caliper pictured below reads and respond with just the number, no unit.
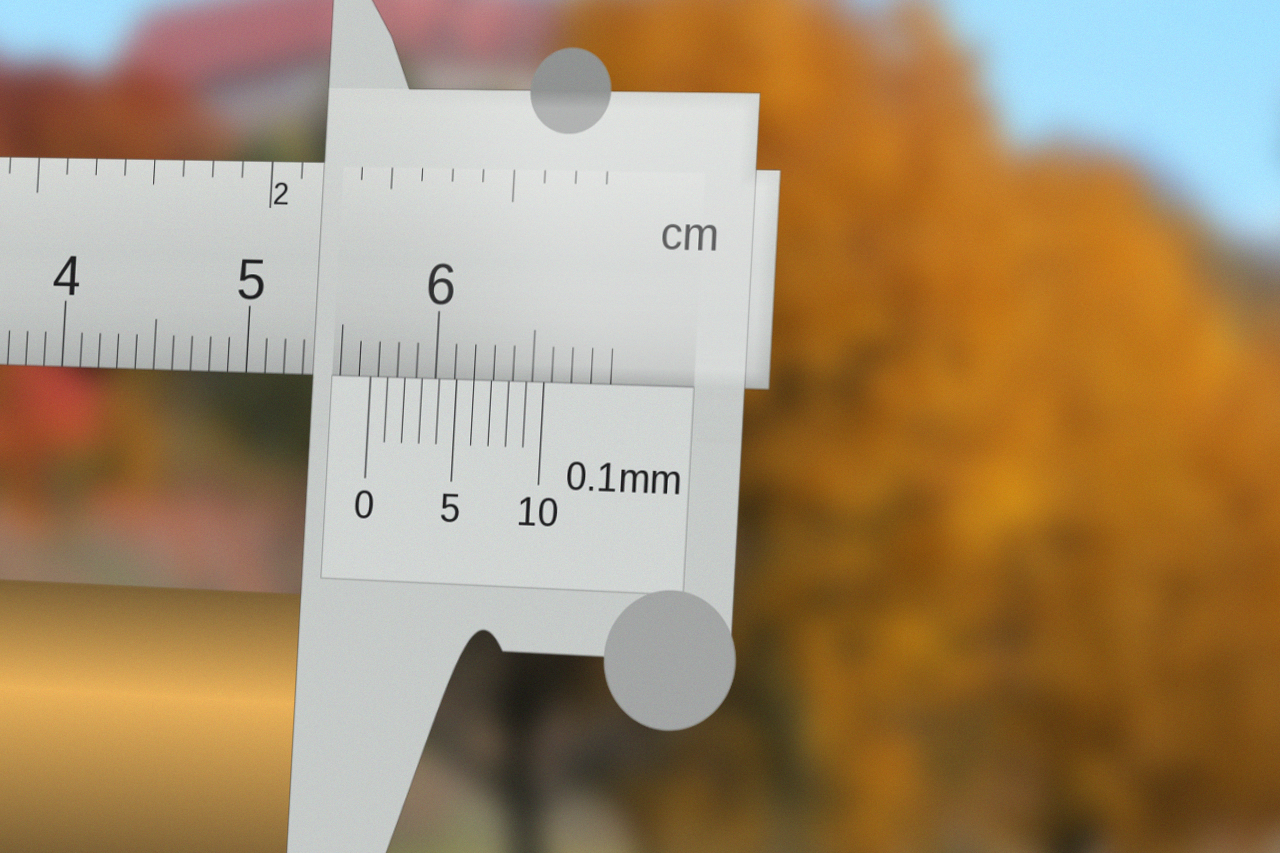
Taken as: 56.6
